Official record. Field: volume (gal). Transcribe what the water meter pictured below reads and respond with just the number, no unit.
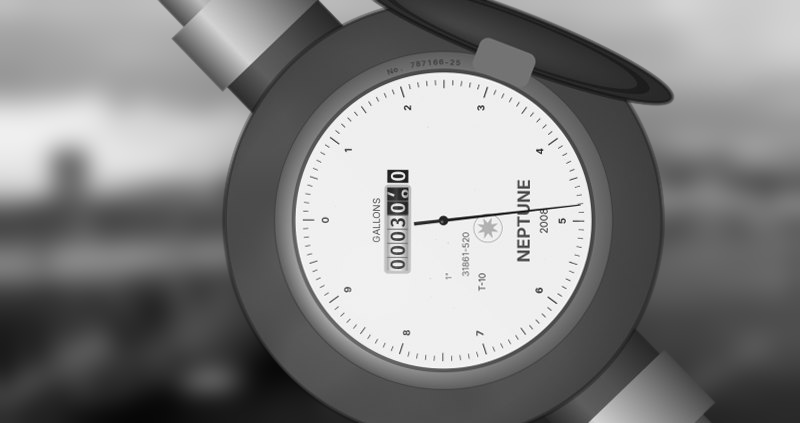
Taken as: 3074.8
